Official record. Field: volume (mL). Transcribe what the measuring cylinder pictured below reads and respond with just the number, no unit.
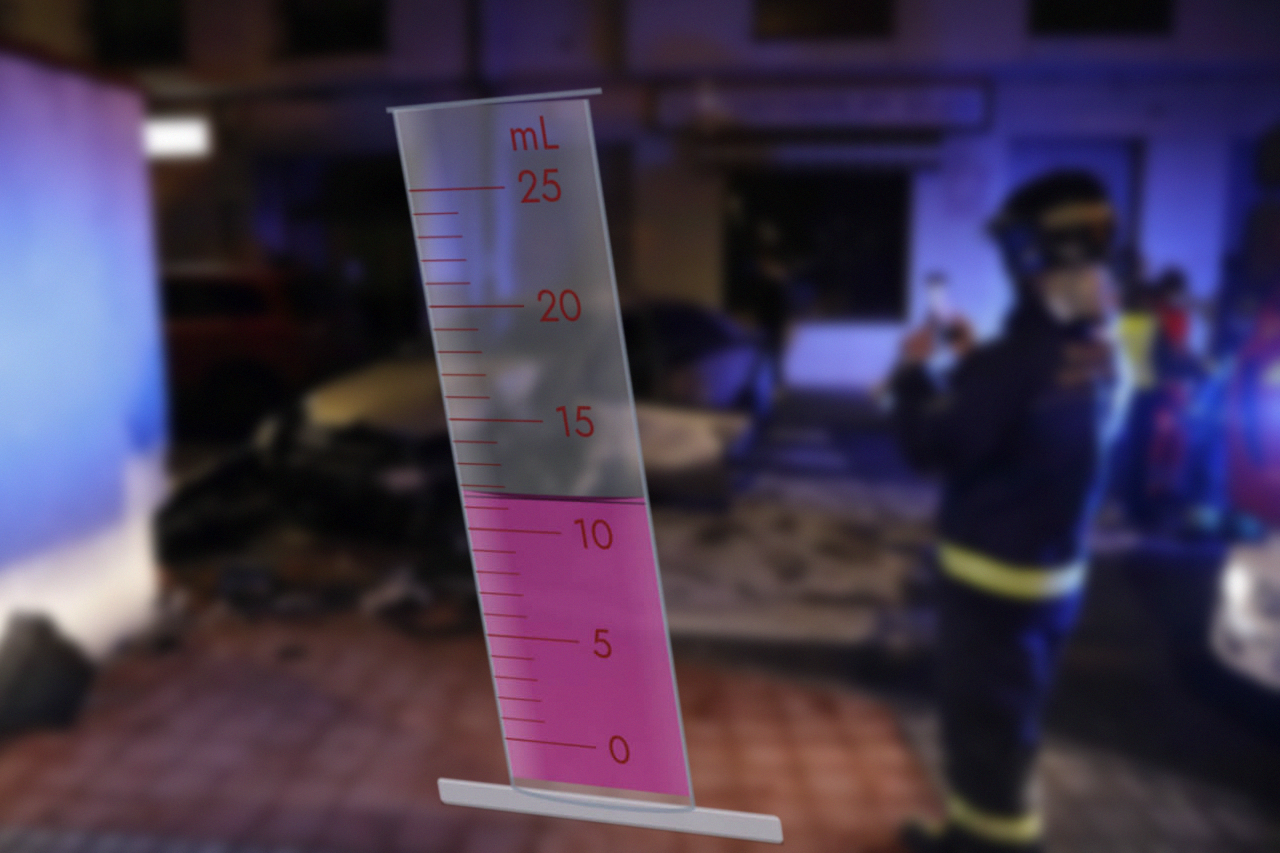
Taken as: 11.5
